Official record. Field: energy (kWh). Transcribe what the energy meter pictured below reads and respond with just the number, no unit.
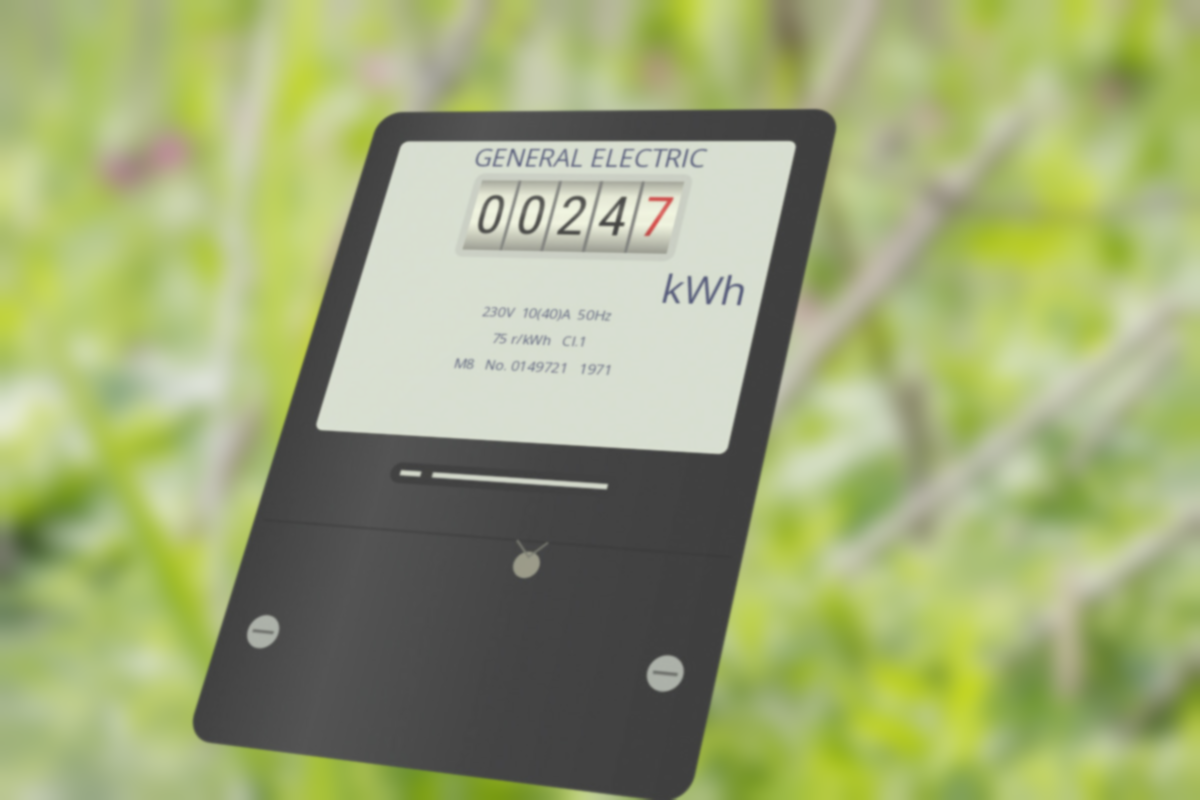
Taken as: 24.7
